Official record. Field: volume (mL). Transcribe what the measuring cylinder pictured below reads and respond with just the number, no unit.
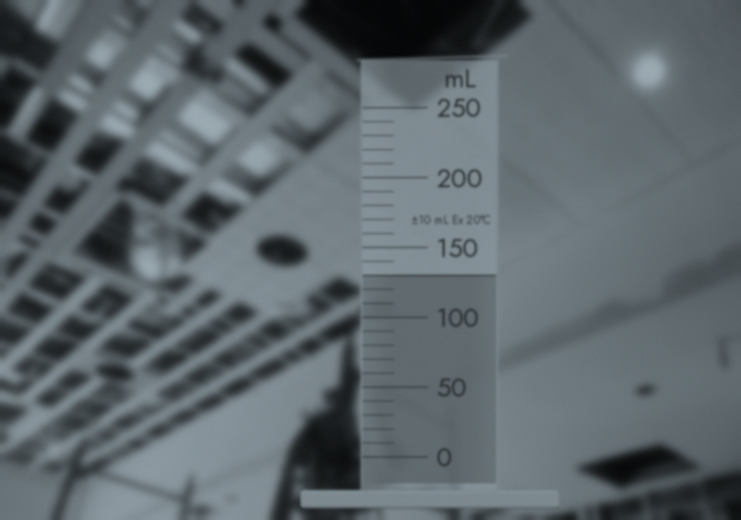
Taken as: 130
